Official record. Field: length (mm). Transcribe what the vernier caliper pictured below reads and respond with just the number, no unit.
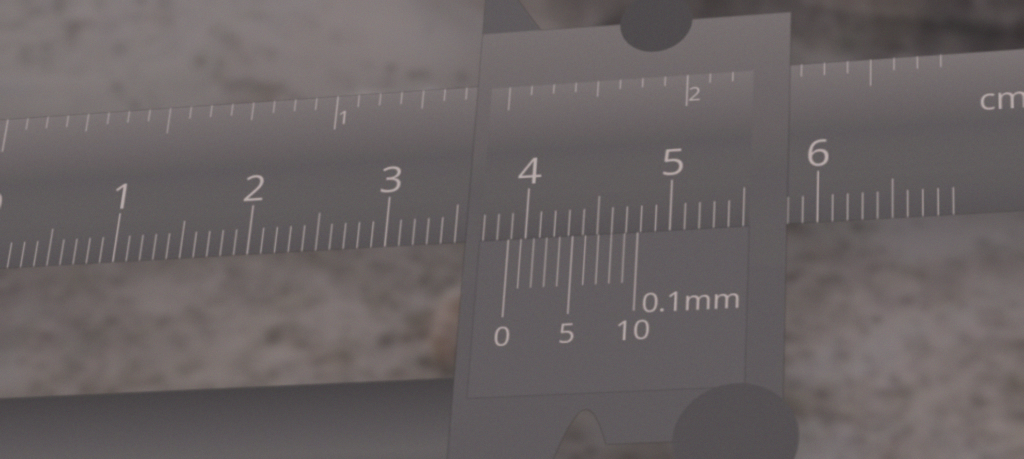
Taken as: 38.8
